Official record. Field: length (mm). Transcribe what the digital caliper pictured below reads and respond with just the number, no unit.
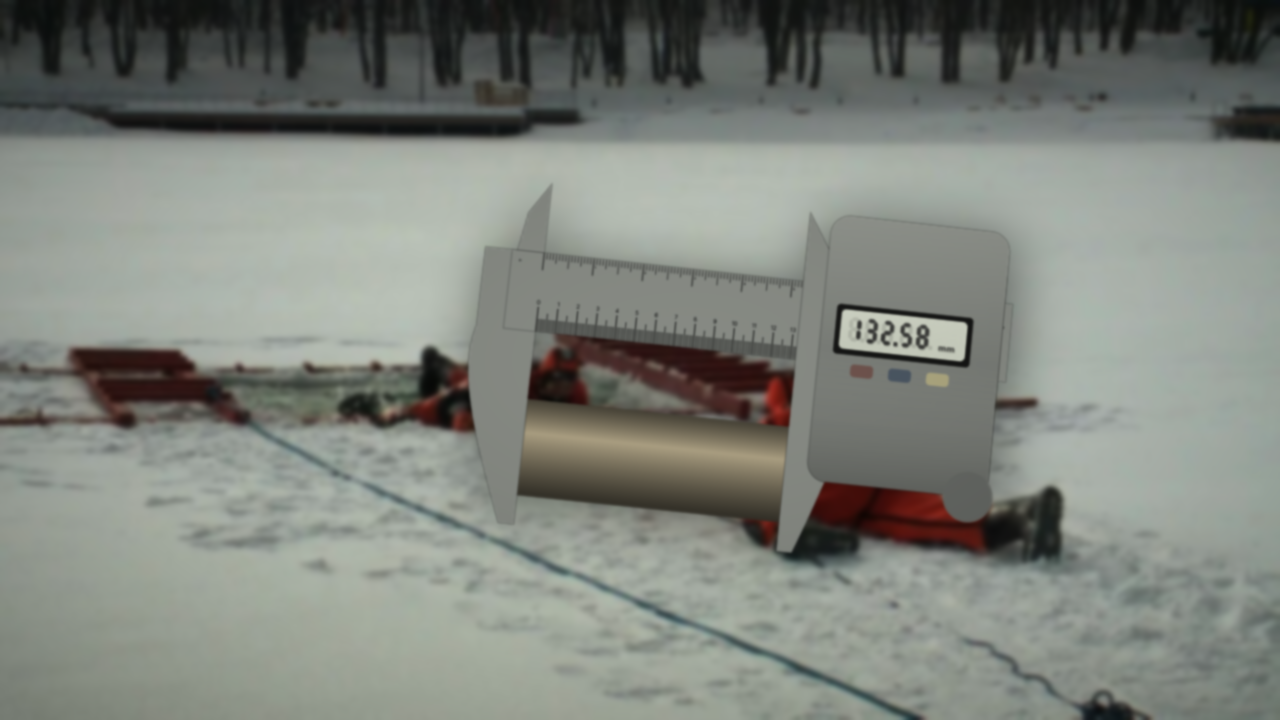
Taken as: 132.58
